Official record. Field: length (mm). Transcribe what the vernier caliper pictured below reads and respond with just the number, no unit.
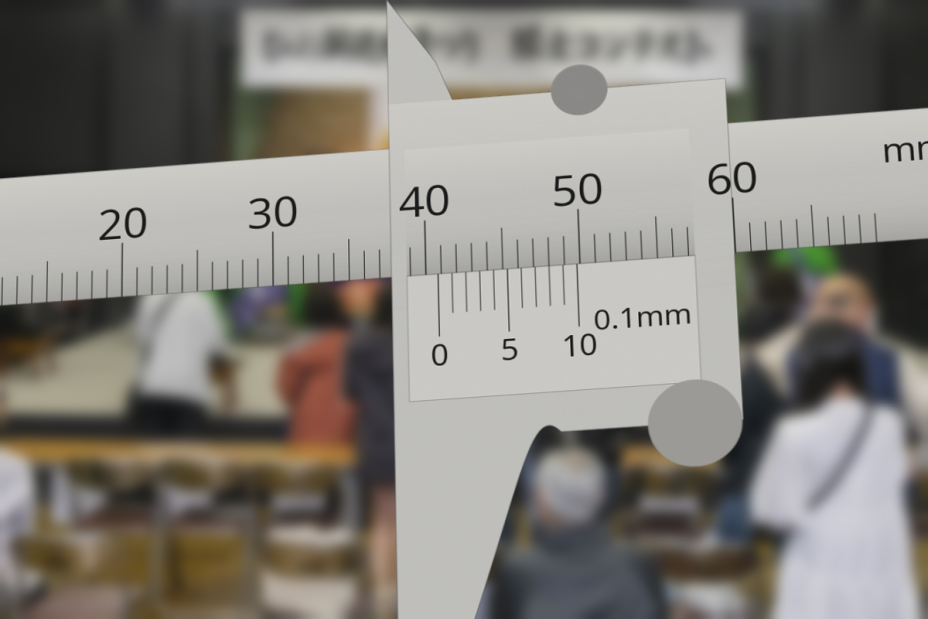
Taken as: 40.8
